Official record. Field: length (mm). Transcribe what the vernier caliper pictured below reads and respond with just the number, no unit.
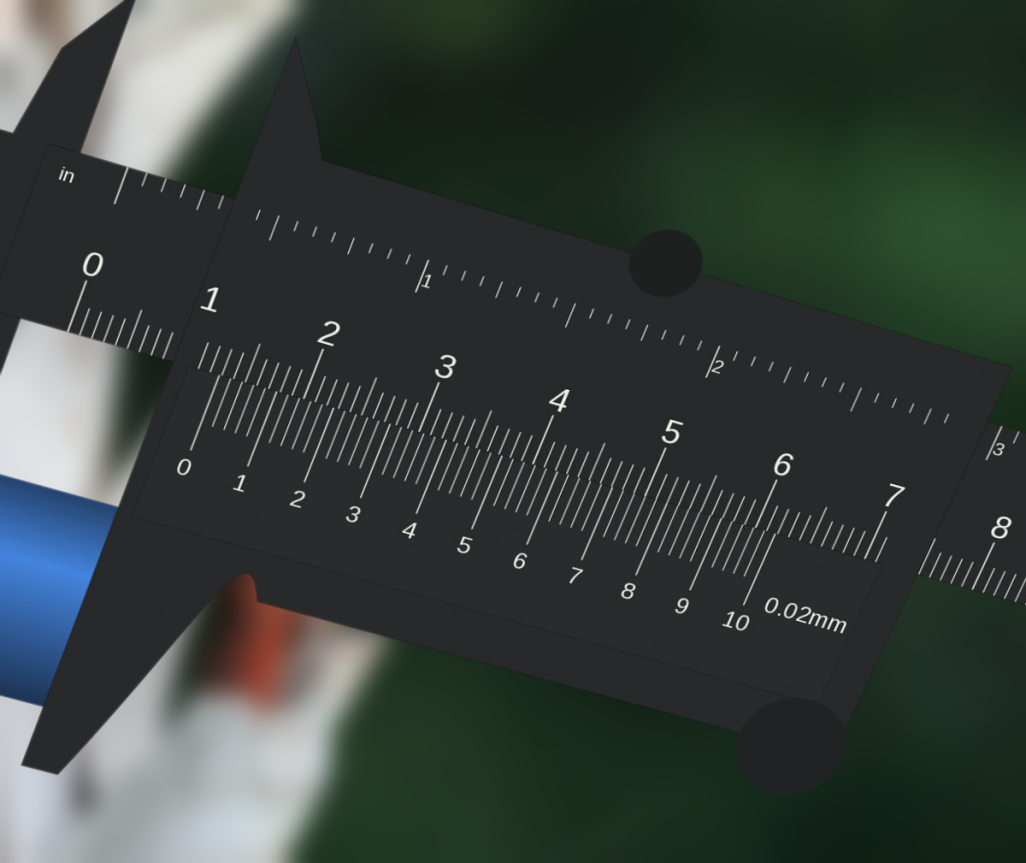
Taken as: 12.8
